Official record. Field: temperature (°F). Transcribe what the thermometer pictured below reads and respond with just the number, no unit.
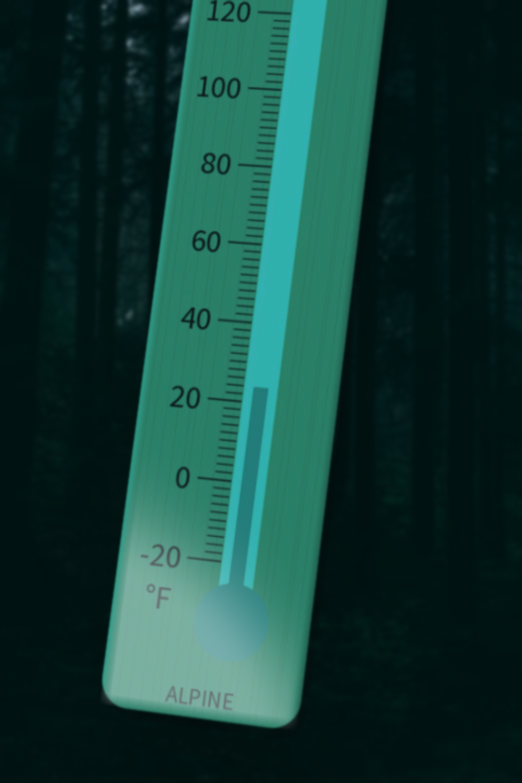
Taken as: 24
